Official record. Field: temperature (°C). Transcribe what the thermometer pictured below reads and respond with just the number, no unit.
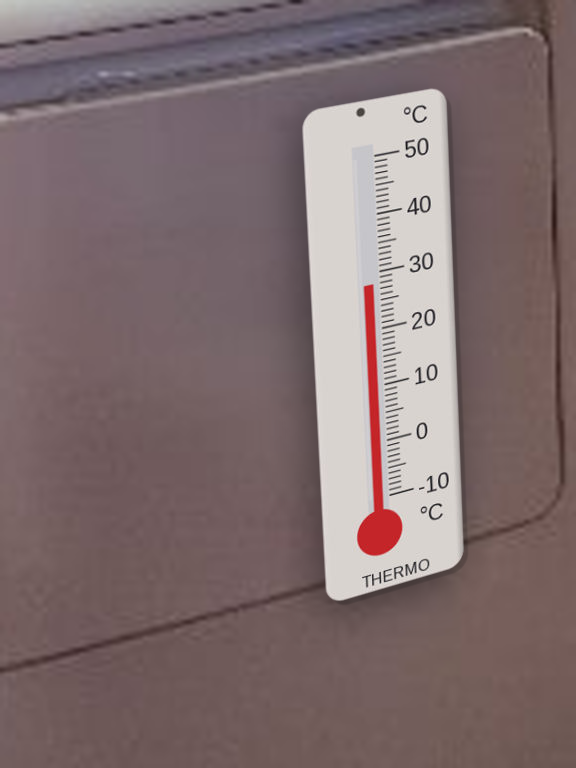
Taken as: 28
